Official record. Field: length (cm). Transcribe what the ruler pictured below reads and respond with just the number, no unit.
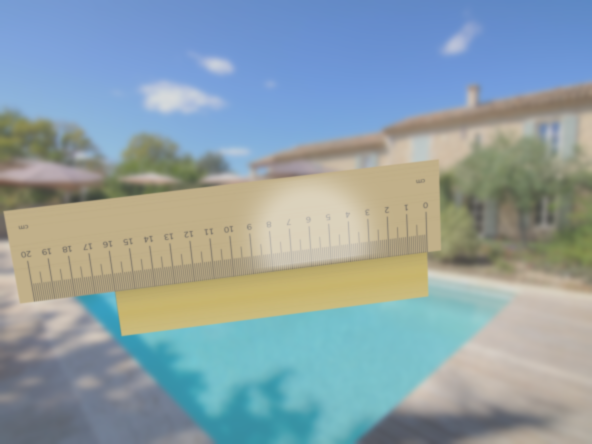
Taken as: 16
